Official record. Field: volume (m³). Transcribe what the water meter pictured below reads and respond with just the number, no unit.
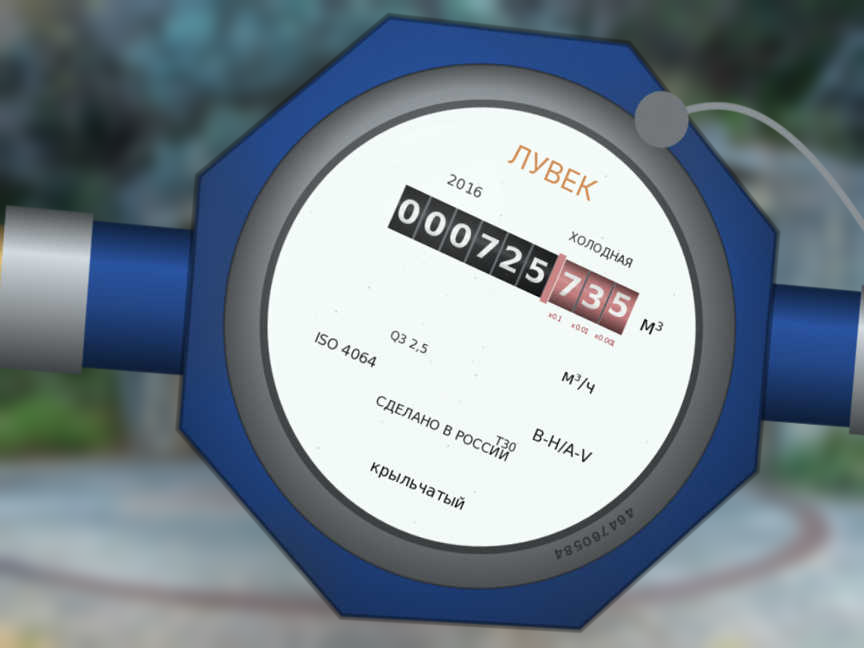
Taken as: 725.735
